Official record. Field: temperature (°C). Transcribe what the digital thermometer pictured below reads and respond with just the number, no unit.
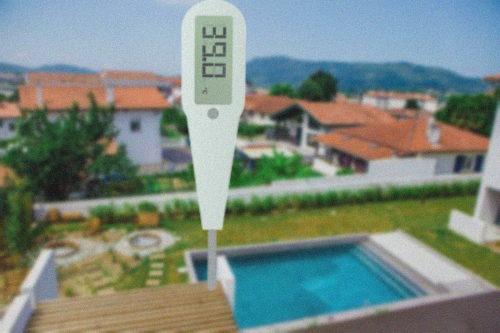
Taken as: 39.0
